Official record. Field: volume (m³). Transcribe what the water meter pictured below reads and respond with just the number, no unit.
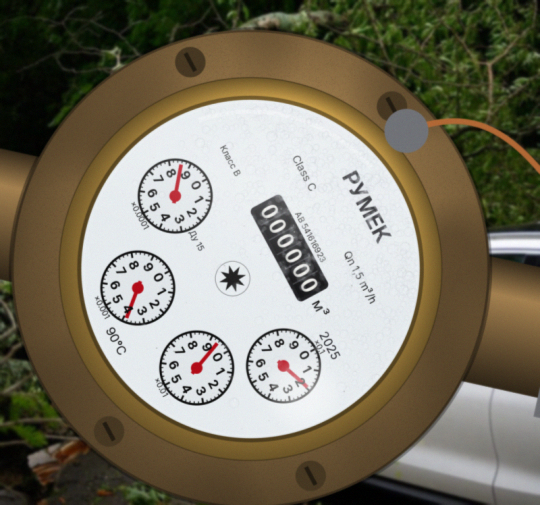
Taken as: 0.1938
